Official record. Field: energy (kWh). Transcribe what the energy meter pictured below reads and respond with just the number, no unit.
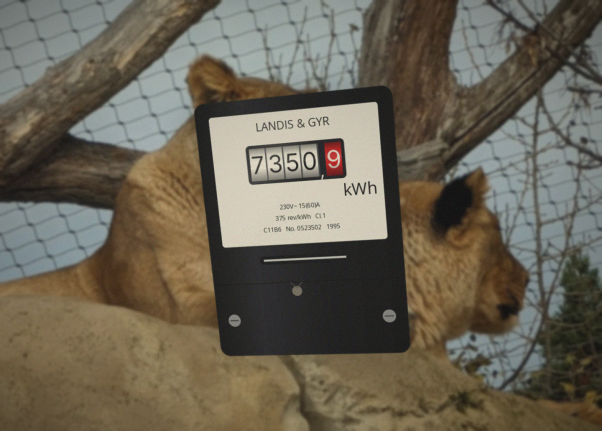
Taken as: 7350.9
